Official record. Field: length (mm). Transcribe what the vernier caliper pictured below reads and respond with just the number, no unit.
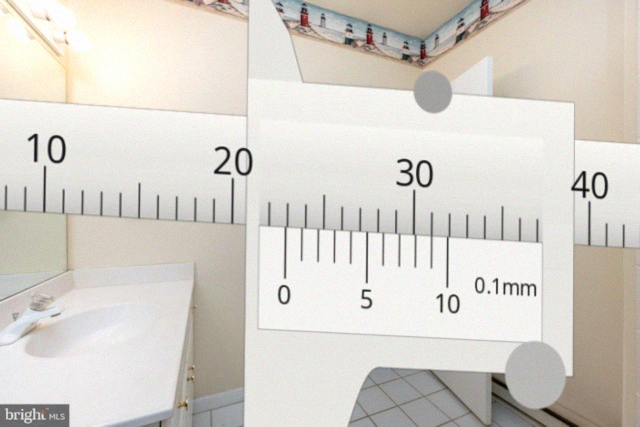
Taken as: 22.9
